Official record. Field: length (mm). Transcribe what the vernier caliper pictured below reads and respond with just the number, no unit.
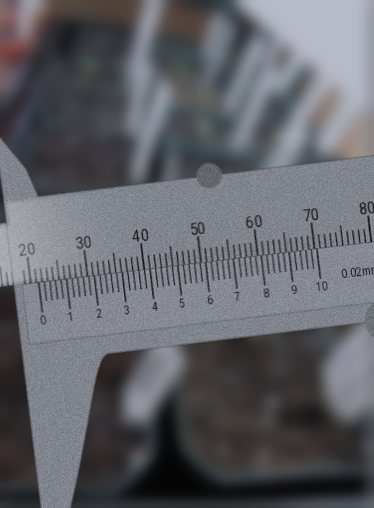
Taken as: 21.4
